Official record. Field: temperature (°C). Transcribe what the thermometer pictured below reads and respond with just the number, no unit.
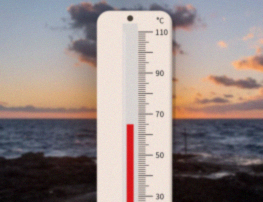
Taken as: 65
